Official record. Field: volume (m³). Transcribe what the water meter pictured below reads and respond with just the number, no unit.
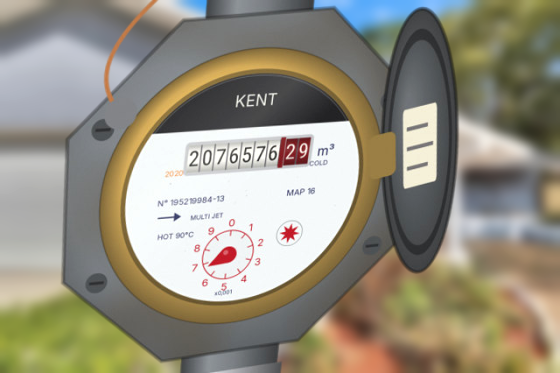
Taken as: 2076576.296
